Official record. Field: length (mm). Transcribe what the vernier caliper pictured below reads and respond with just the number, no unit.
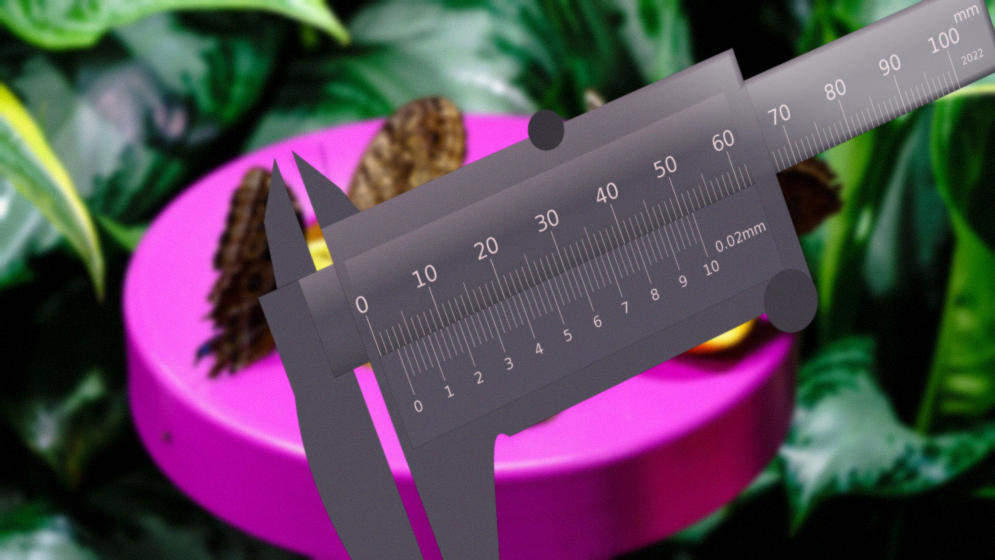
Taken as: 2.6
